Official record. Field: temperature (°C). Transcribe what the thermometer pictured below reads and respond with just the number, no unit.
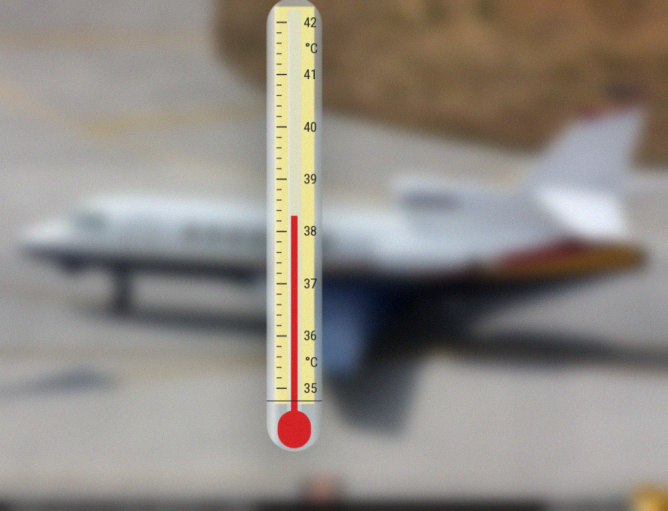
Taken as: 38.3
